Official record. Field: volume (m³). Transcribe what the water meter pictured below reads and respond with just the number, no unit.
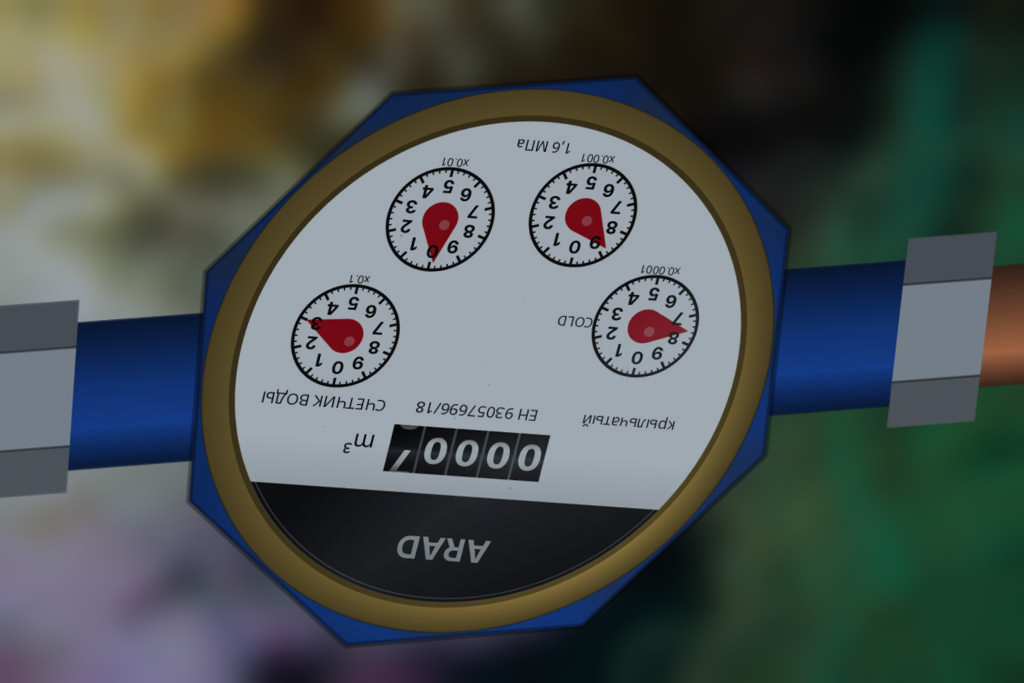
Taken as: 7.2987
